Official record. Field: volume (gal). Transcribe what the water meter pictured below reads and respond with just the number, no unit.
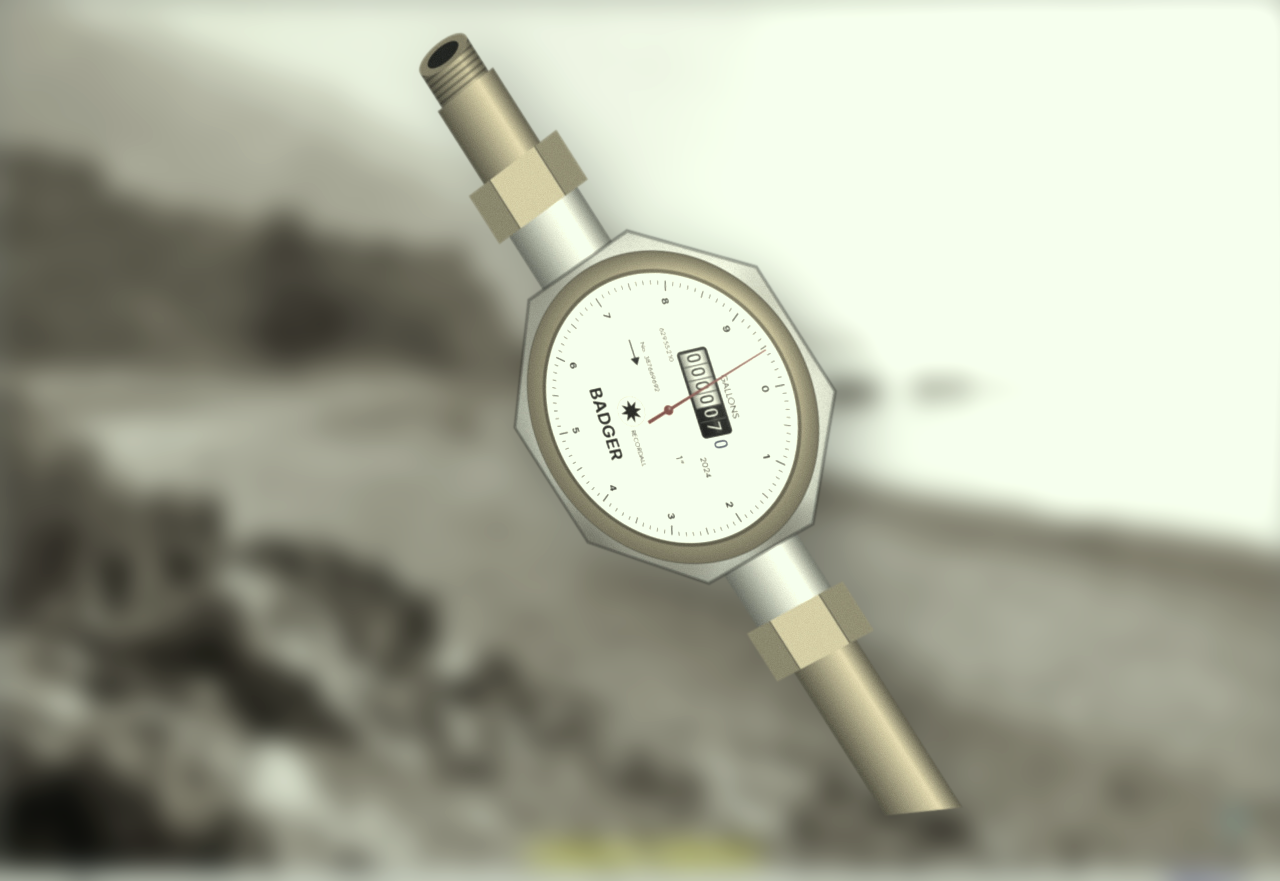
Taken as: 69.5
